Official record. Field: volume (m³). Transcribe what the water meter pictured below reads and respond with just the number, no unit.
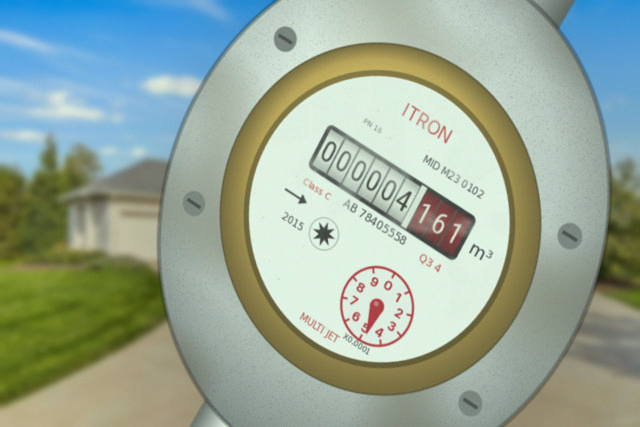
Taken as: 4.1614
